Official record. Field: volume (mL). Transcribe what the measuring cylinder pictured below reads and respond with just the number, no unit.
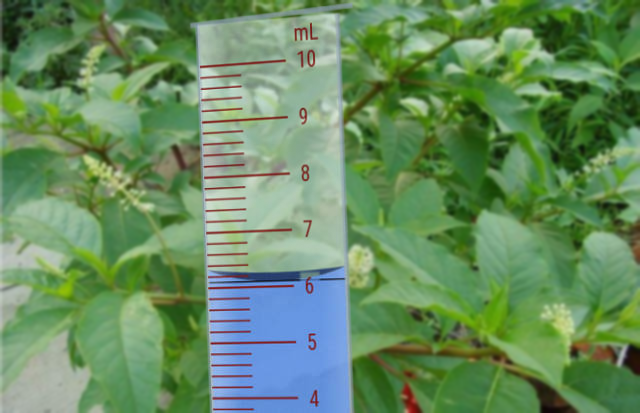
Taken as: 6.1
